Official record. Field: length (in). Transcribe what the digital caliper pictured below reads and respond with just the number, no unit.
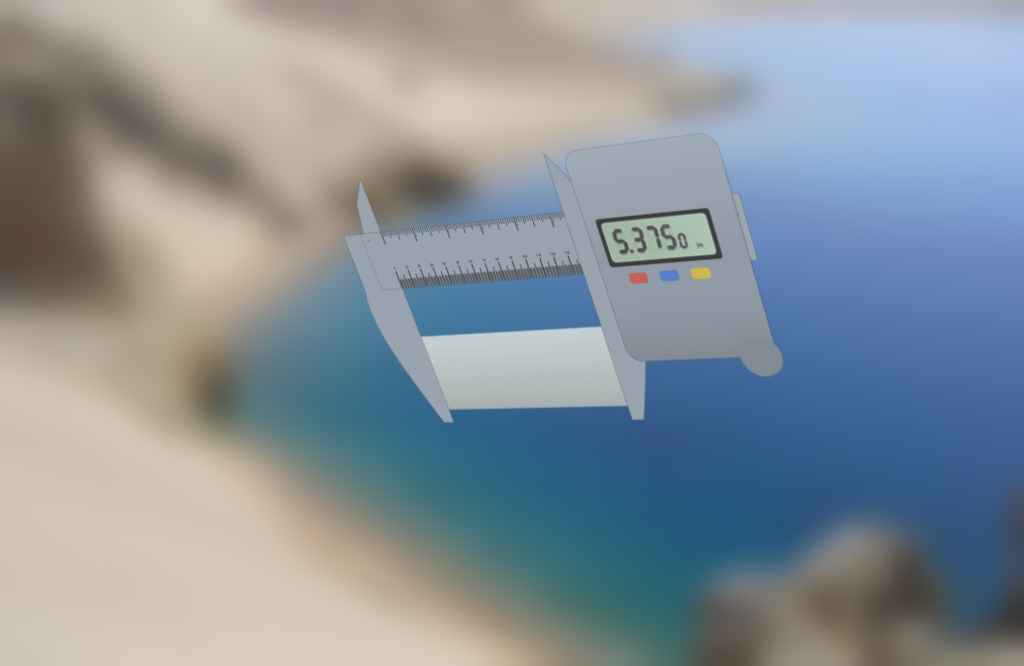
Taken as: 5.3750
